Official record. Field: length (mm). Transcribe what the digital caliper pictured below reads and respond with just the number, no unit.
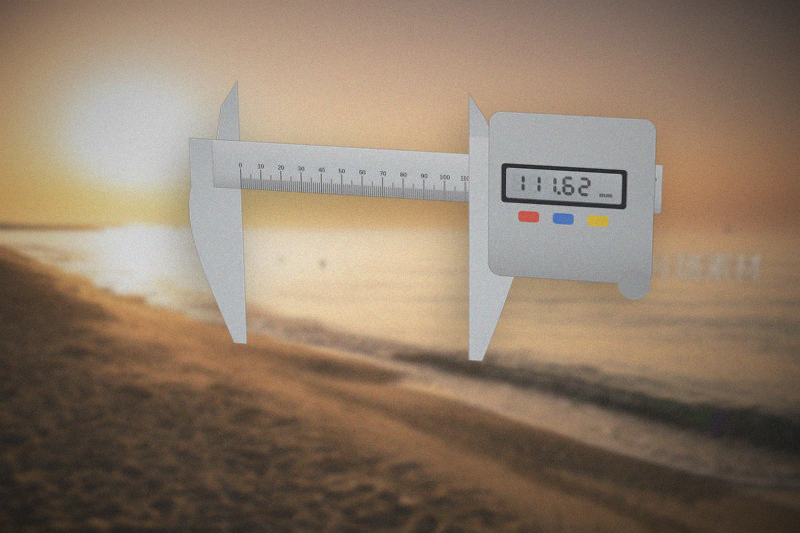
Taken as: 111.62
